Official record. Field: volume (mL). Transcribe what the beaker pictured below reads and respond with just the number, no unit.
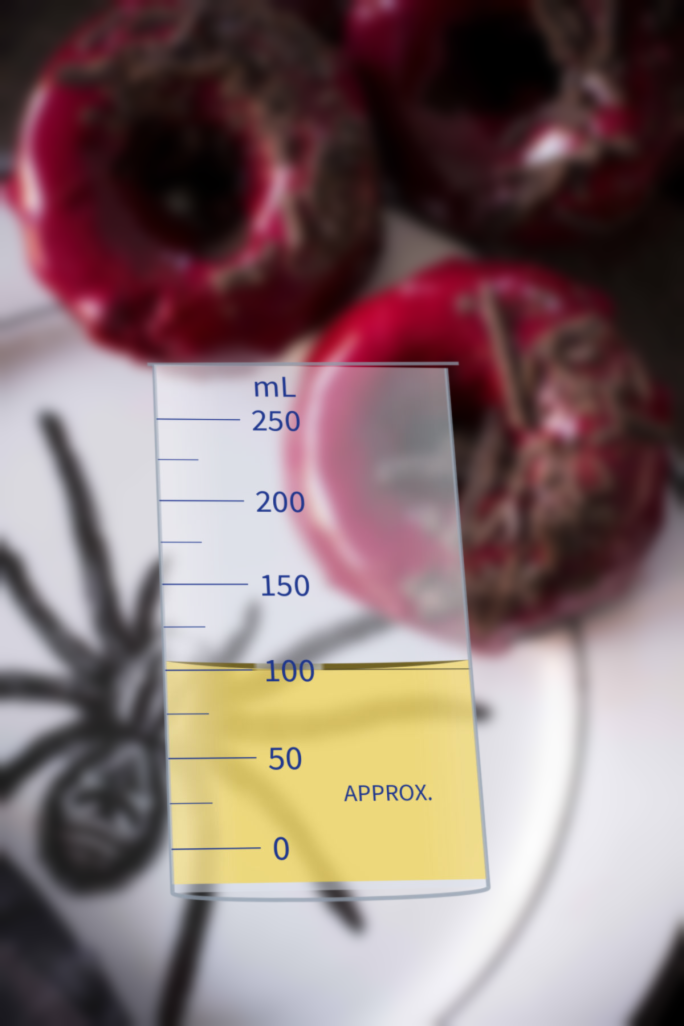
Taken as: 100
